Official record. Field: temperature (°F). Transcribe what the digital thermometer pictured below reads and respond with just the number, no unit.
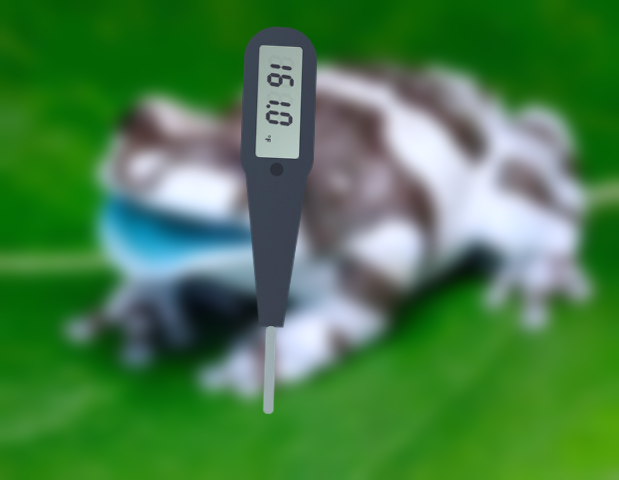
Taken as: 161.0
